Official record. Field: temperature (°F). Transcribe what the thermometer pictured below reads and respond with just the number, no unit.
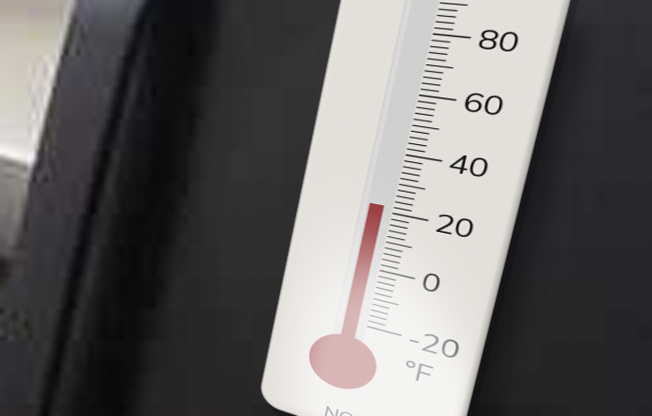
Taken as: 22
